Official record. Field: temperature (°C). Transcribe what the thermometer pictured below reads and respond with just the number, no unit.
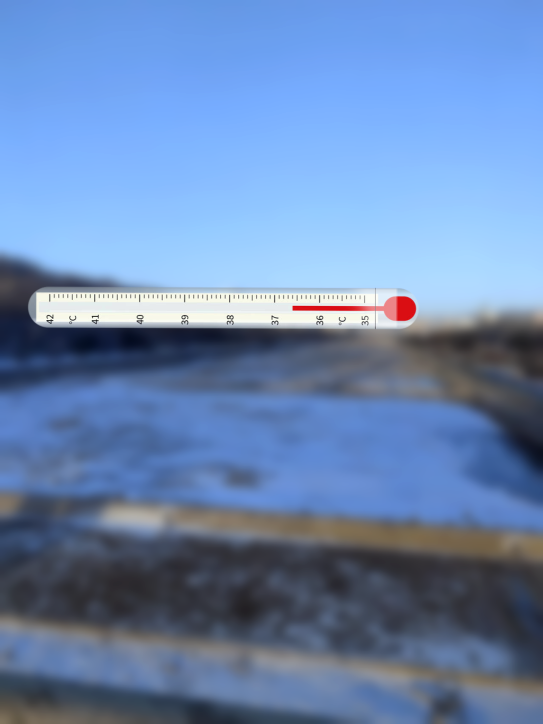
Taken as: 36.6
